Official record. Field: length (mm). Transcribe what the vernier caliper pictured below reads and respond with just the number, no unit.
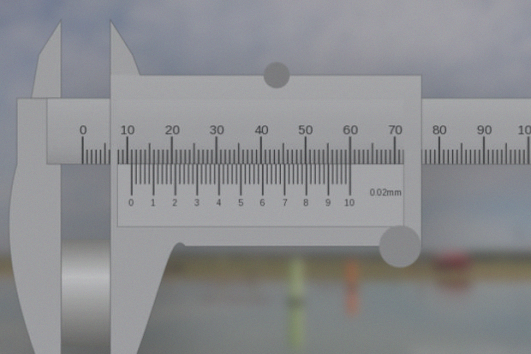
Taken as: 11.0
